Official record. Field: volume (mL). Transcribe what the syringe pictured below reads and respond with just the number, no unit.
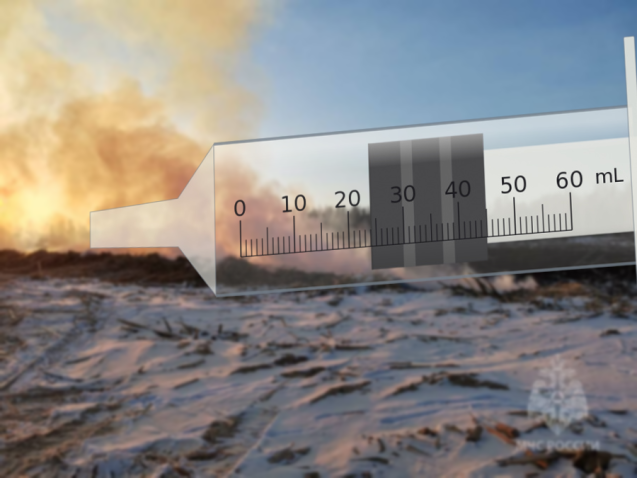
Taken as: 24
